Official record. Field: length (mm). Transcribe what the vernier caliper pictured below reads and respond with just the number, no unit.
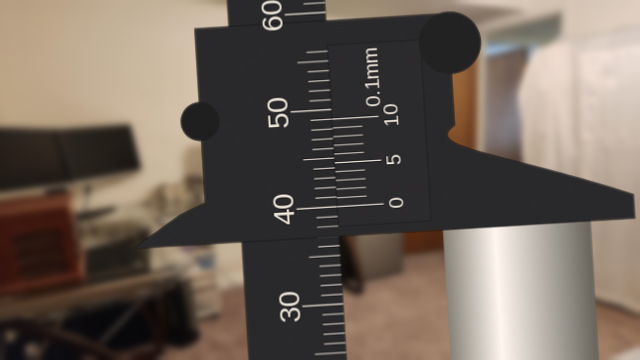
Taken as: 40.0
